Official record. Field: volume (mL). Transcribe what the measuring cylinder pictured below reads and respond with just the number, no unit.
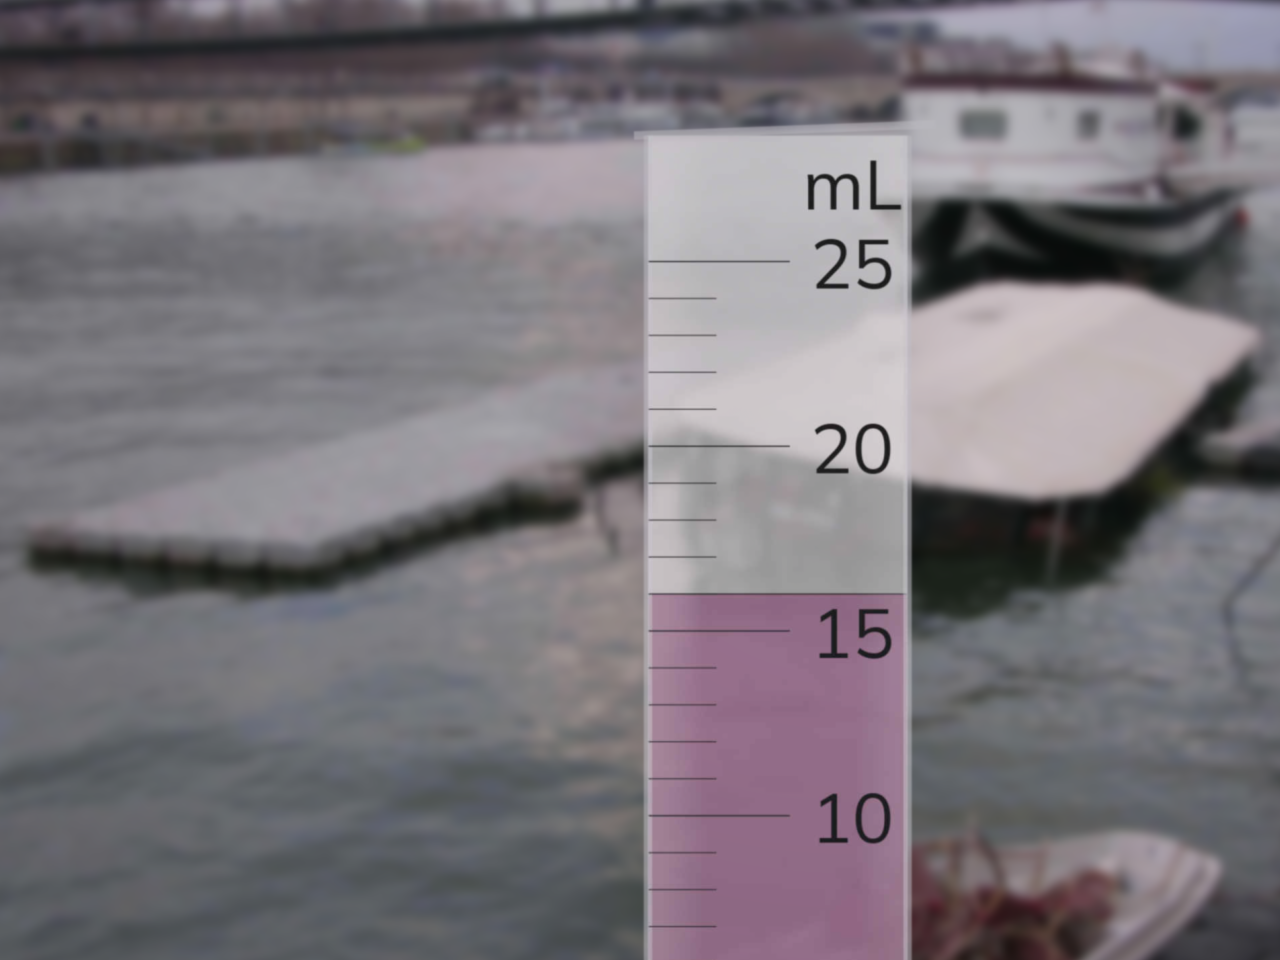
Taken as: 16
